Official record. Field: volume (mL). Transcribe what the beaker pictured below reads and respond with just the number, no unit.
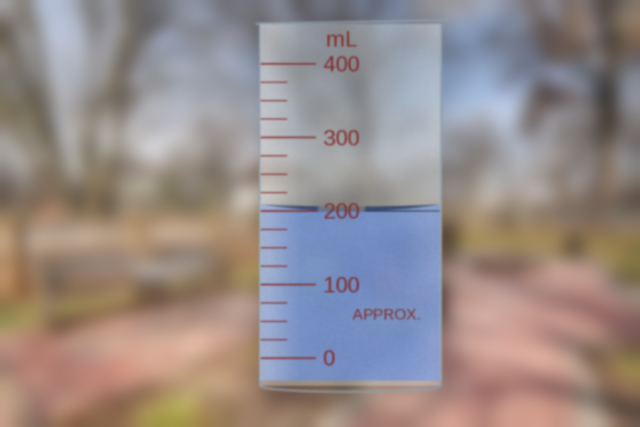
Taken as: 200
